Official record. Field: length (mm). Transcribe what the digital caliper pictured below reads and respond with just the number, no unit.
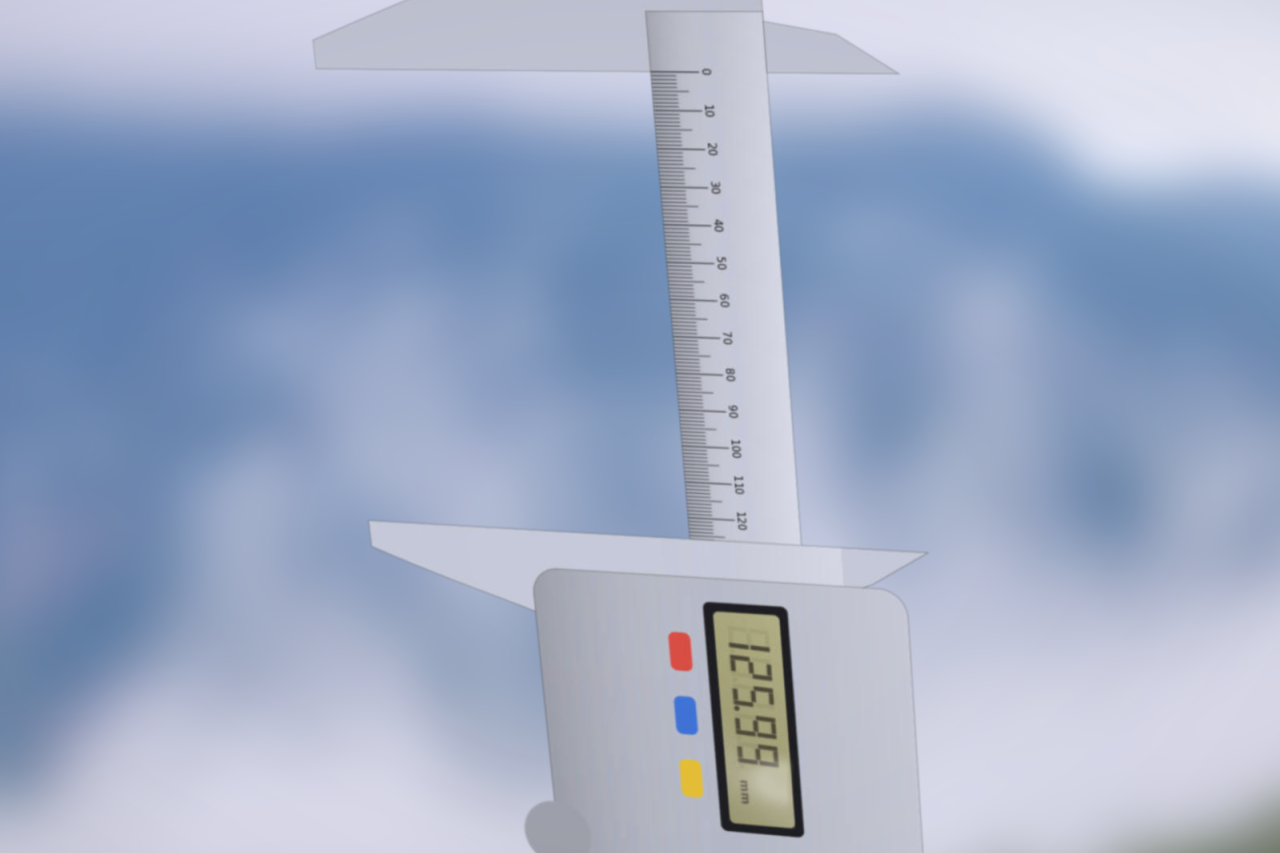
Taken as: 125.99
